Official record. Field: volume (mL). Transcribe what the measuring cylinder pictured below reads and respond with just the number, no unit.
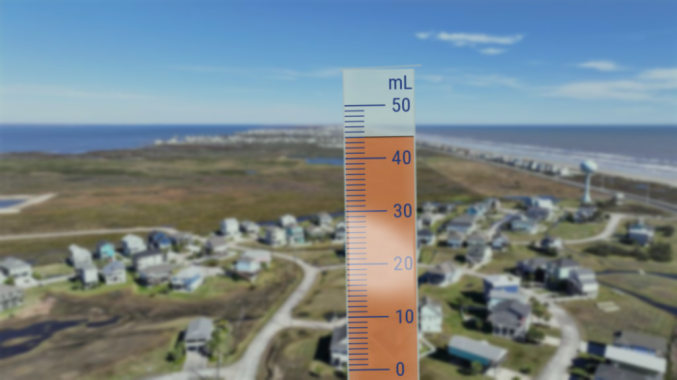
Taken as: 44
